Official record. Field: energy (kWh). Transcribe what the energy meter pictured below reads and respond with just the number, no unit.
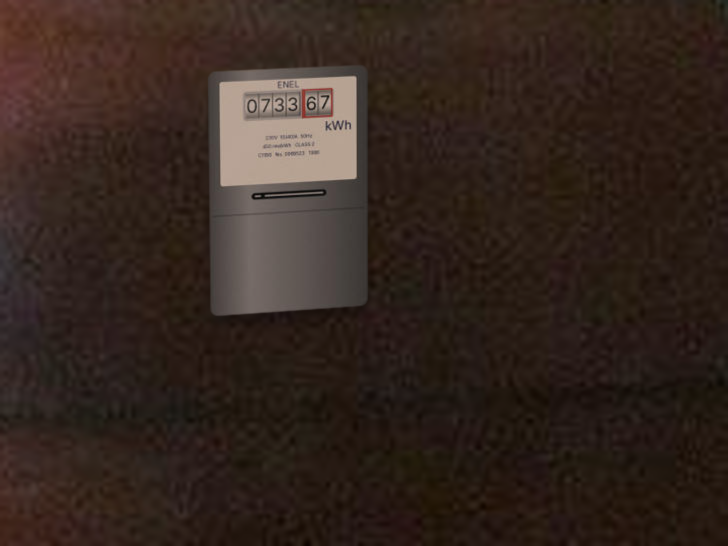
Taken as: 733.67
